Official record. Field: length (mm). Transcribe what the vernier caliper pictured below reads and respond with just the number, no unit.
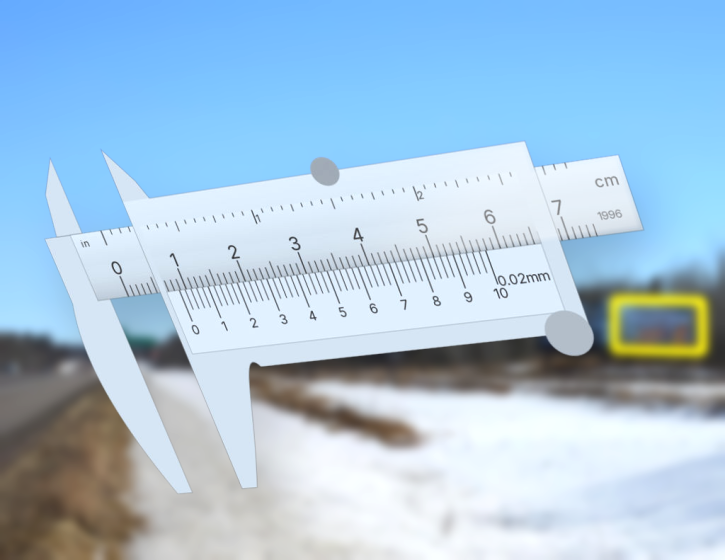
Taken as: 8.8
